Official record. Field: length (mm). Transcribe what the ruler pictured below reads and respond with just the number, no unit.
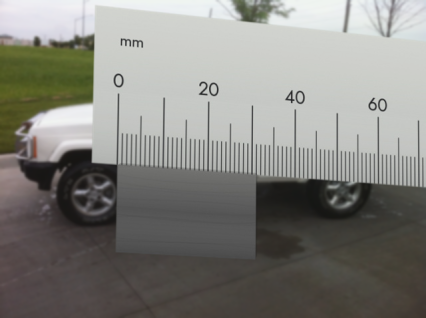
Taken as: 31
